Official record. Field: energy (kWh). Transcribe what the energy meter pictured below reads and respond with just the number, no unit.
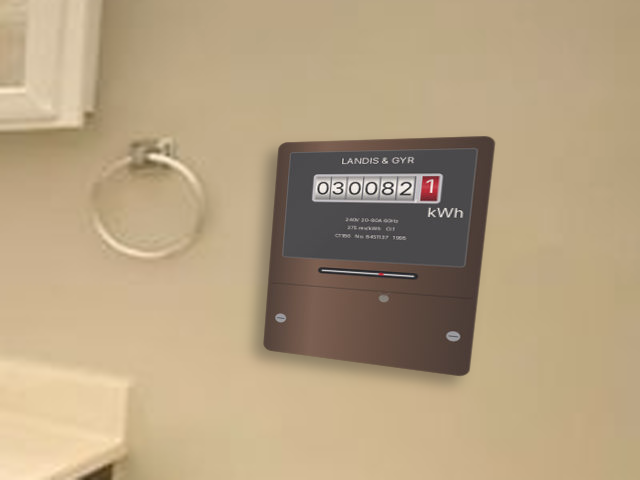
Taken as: 30082.1
